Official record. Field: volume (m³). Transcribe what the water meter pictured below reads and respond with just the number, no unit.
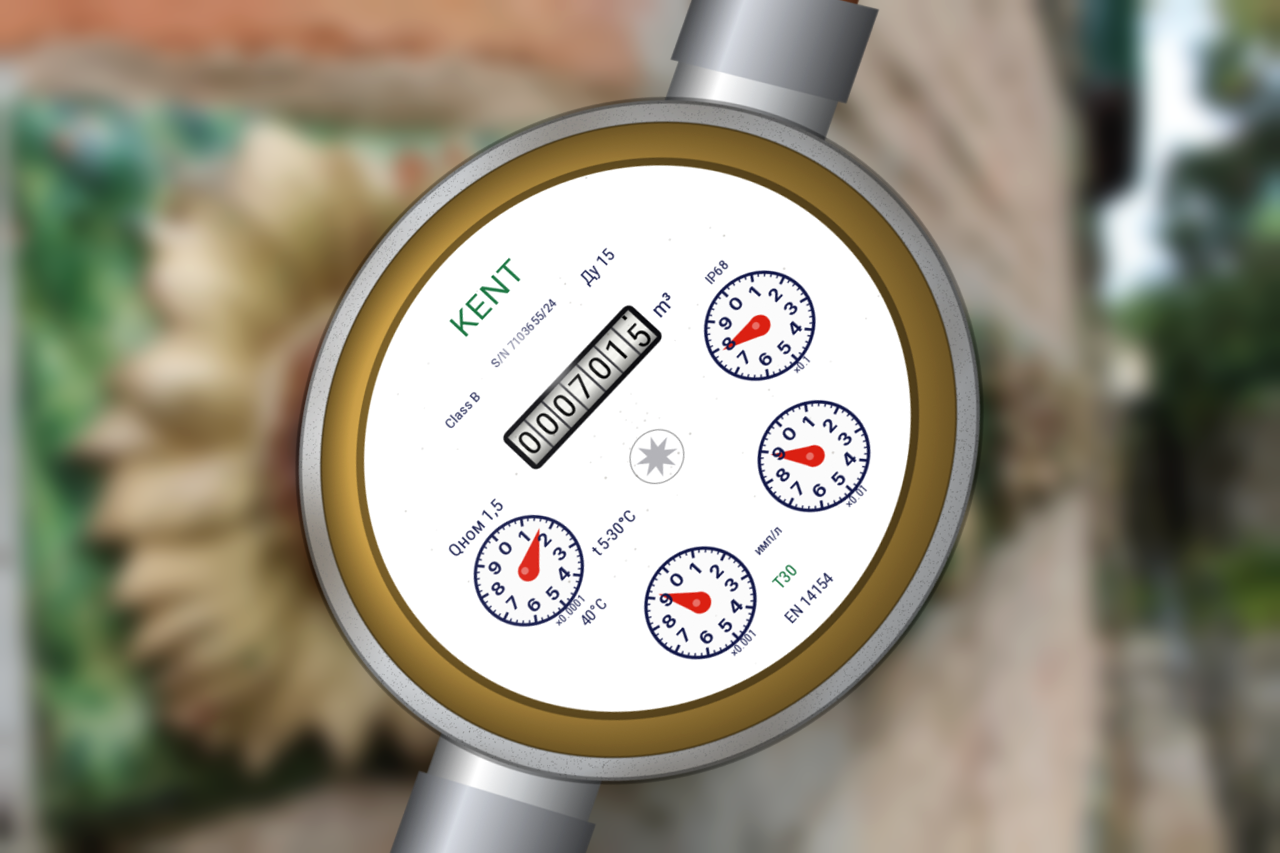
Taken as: 7014.7891
